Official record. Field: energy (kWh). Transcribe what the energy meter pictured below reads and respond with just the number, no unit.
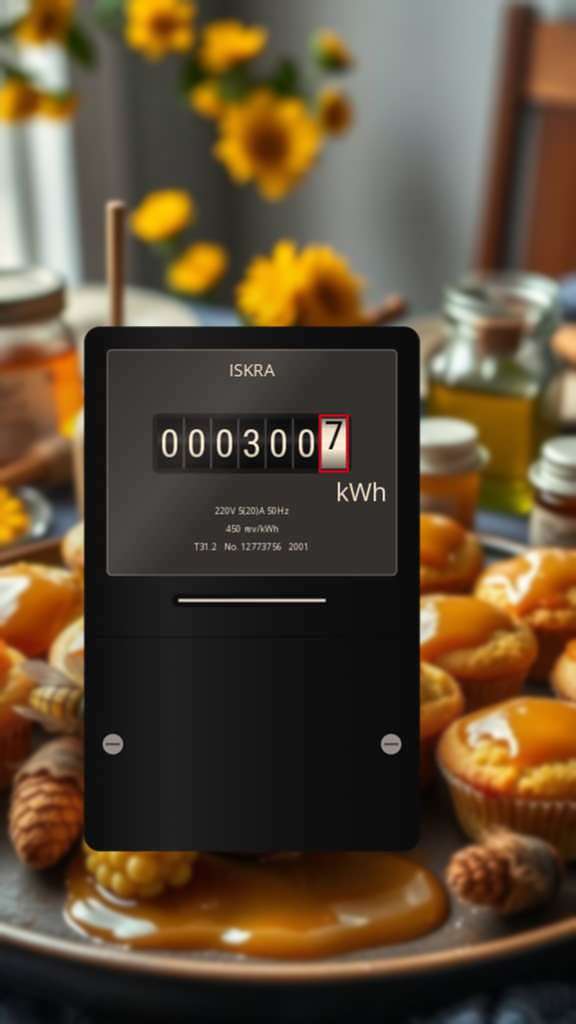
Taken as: 300.7
